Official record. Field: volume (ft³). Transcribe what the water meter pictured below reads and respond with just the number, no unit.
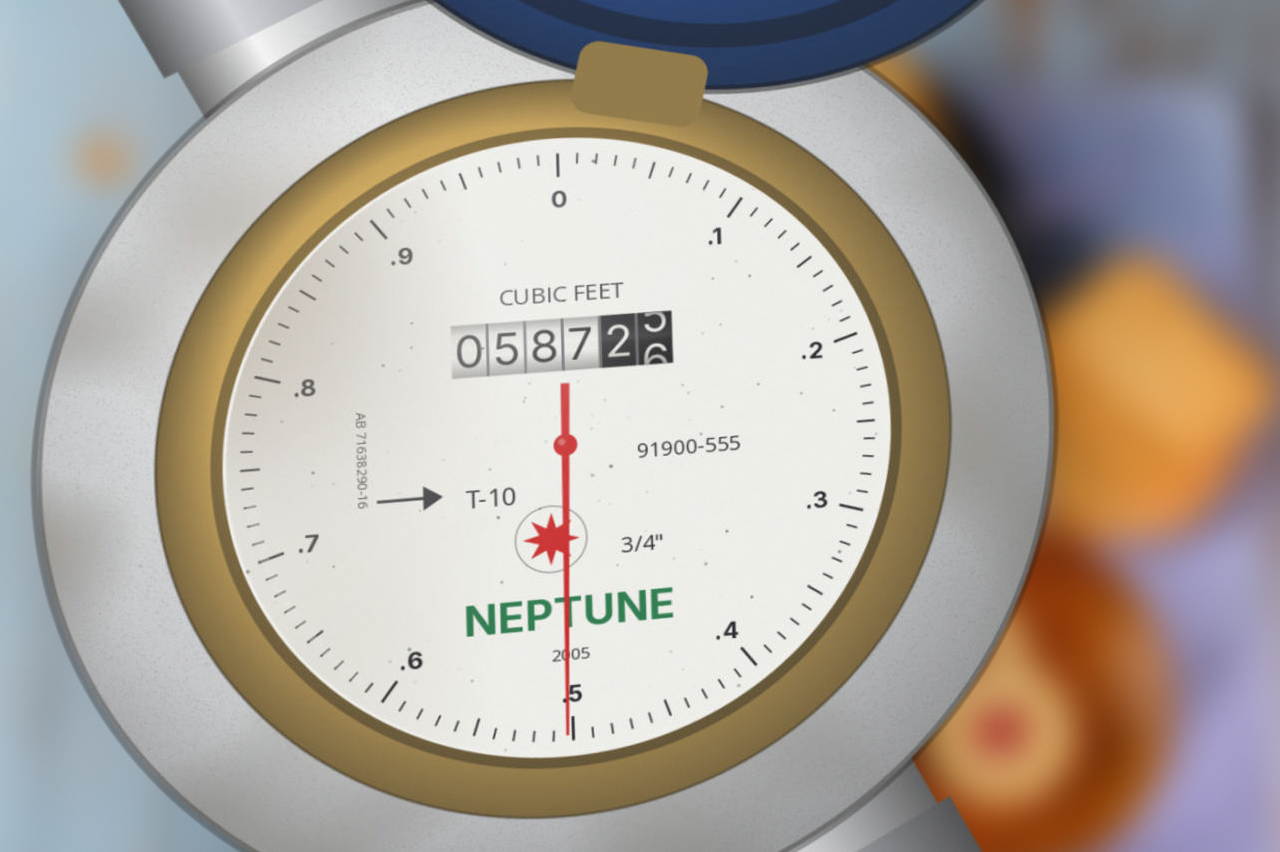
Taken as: 58725.50
